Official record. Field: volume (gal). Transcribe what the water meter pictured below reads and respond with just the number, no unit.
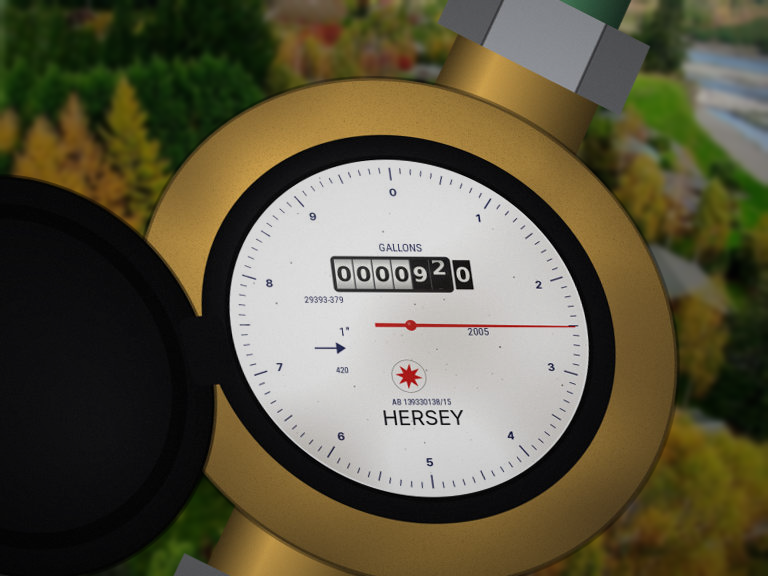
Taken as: 922.5
